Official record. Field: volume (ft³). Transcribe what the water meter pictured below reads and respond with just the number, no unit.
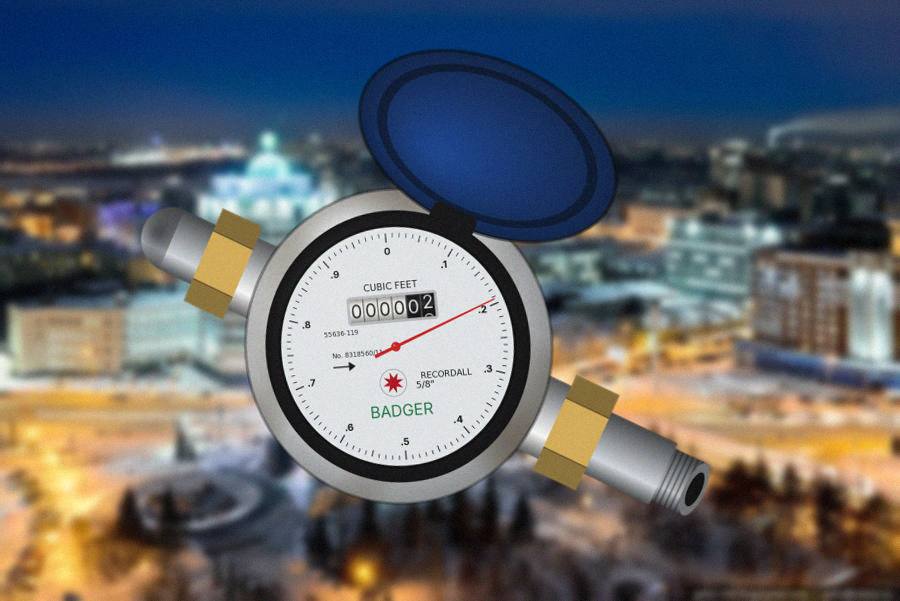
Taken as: 2.19
